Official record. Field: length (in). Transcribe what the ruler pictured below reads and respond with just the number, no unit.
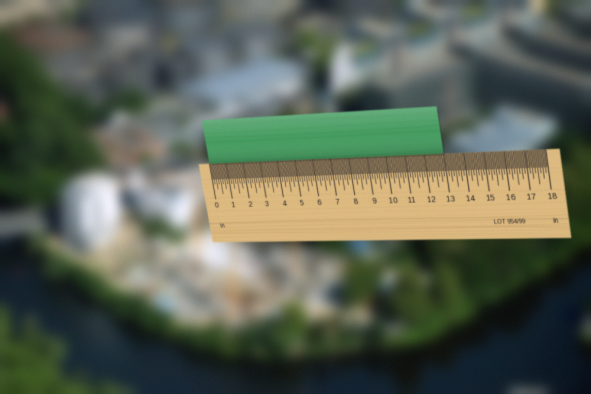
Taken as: 13
